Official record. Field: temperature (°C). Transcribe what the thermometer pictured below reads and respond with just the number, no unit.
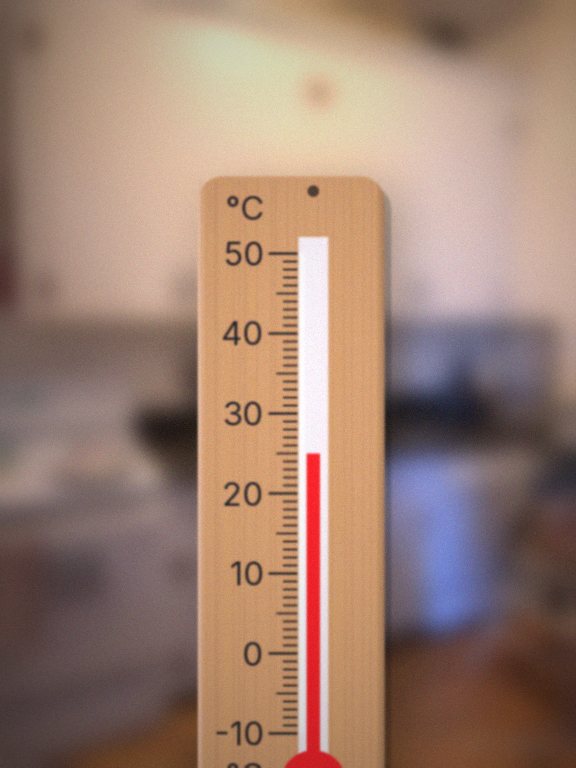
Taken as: 25
